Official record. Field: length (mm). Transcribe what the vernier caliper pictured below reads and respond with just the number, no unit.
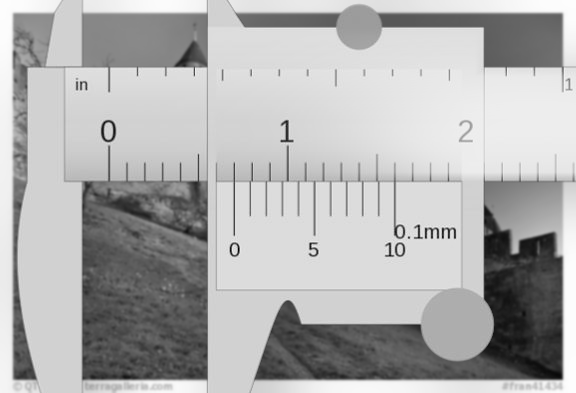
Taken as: 7.0
